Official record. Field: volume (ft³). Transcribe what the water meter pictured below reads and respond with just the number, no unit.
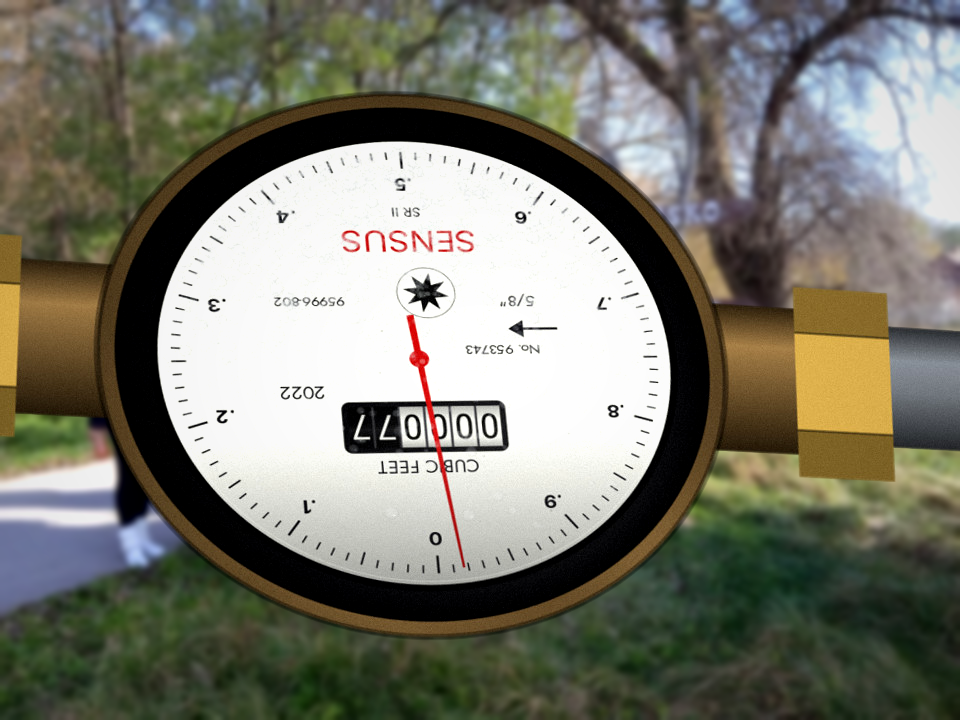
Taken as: 76.98
